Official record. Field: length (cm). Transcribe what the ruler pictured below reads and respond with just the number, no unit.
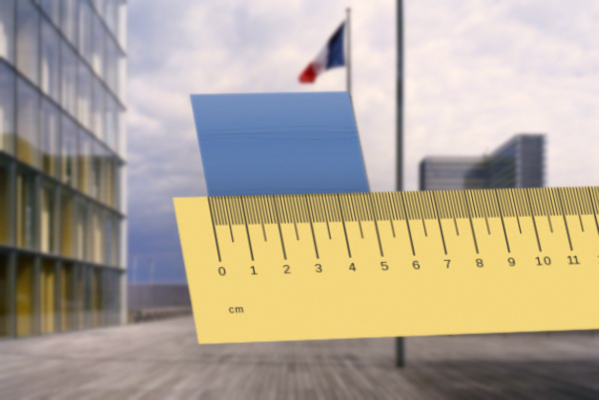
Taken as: 5
